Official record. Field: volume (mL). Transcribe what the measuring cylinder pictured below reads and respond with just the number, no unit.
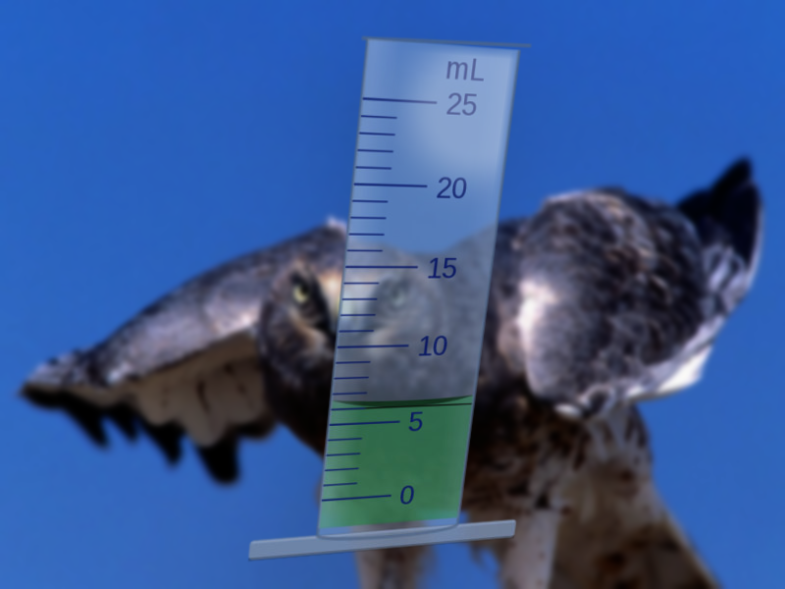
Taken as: 6
